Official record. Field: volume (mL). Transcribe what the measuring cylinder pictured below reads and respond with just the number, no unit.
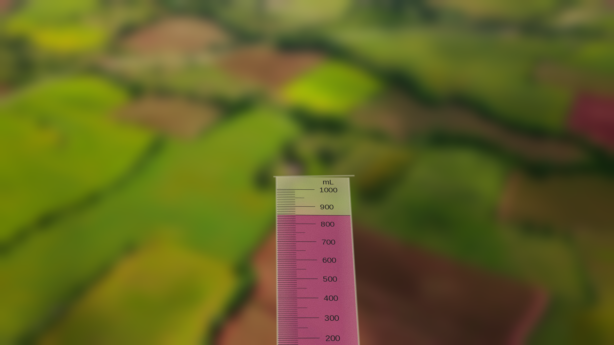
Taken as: 850
